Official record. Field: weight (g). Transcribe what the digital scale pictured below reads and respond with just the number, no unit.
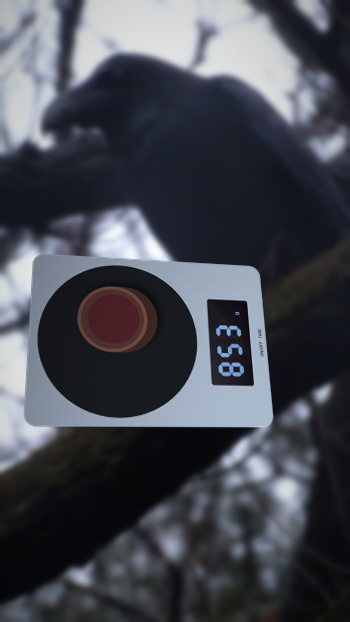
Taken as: 853
